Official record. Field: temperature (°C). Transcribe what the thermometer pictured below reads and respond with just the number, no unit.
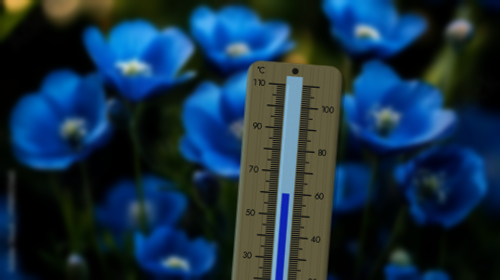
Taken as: 60
